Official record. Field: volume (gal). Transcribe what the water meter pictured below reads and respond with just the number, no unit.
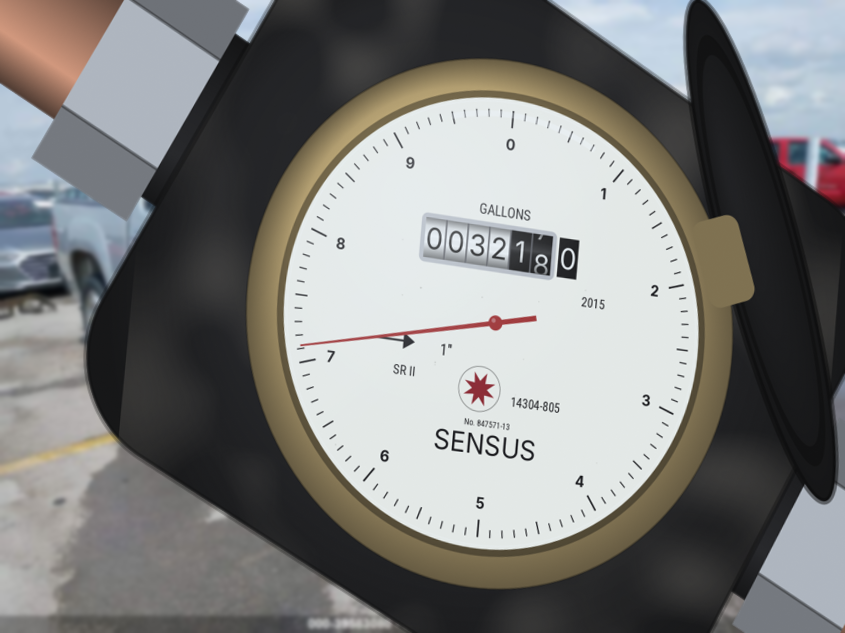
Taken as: 32177.1
